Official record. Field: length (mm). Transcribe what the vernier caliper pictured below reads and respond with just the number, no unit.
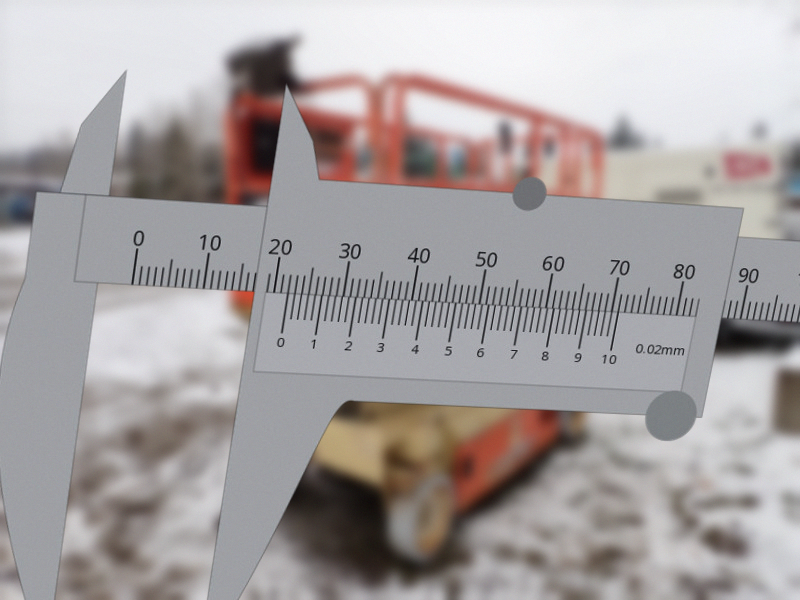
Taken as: 22.0
